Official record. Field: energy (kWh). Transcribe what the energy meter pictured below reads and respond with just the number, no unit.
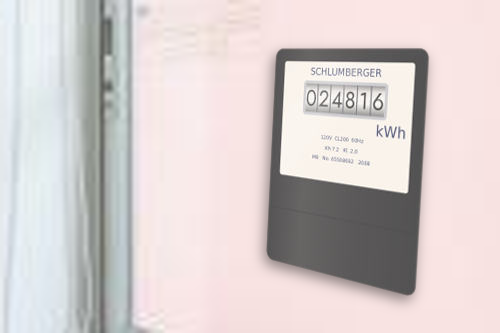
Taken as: 24816
